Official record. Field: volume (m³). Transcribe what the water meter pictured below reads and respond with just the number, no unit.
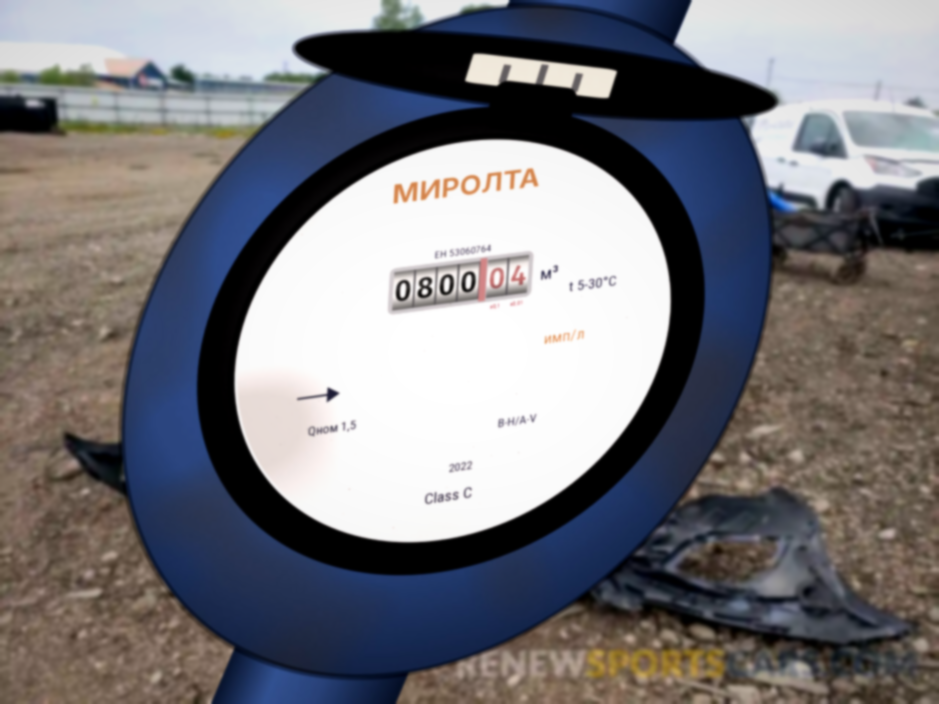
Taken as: 800.04
